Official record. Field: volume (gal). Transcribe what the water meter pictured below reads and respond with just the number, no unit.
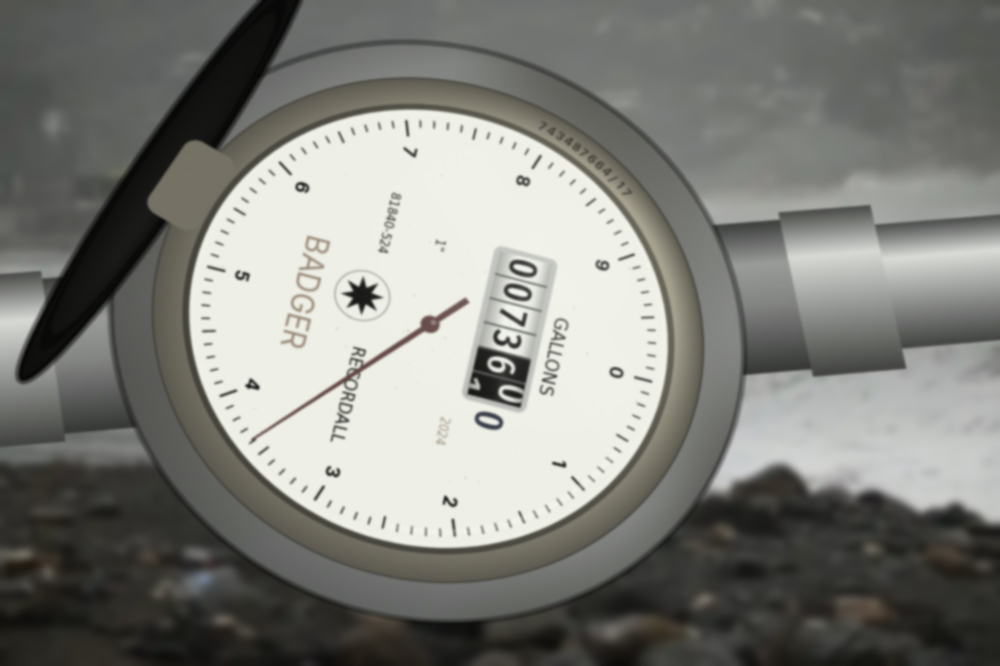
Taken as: 73603.6
